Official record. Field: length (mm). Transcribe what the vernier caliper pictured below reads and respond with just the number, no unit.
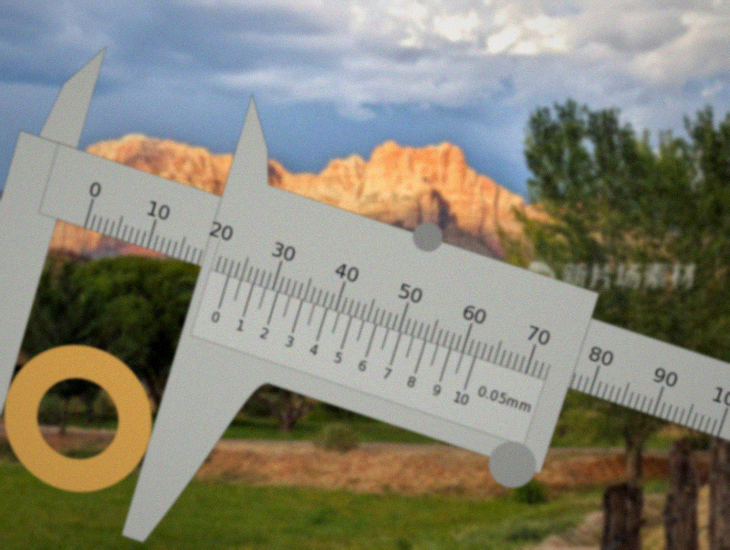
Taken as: 23.0
